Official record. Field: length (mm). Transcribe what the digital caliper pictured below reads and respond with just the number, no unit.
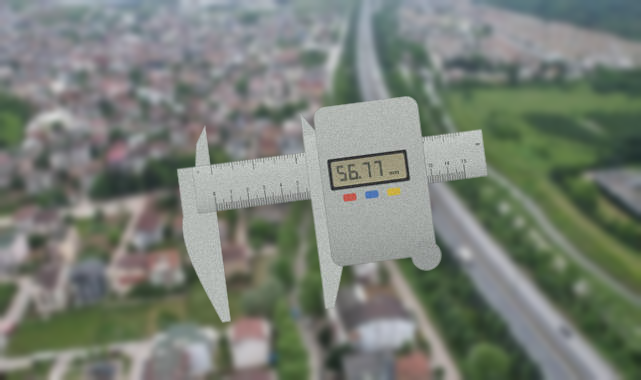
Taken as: 56.77
